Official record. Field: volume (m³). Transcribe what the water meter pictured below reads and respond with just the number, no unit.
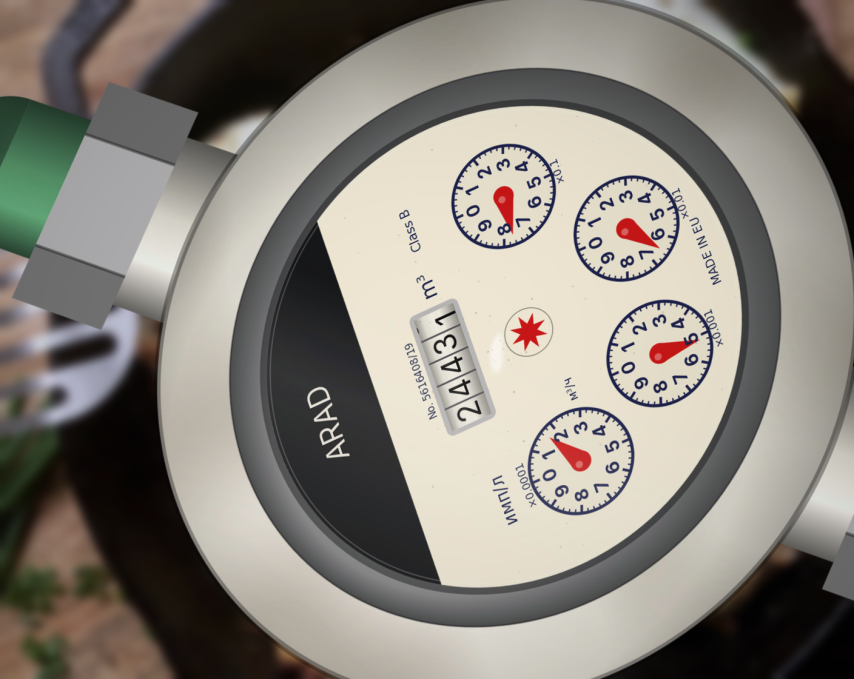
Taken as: 24430.7651
